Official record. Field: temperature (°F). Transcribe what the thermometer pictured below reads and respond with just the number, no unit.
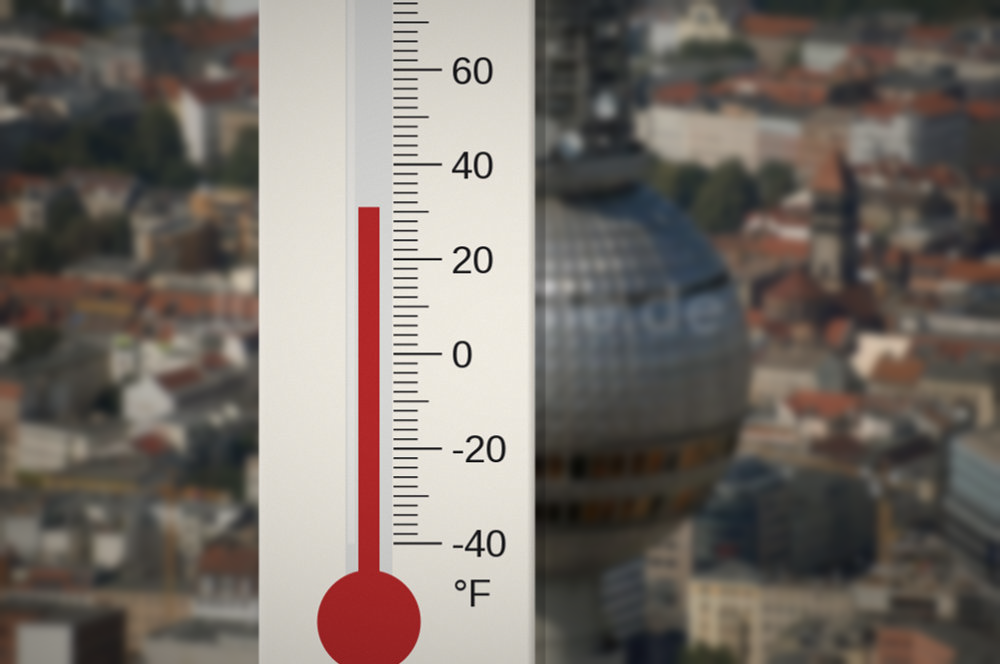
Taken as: 31
